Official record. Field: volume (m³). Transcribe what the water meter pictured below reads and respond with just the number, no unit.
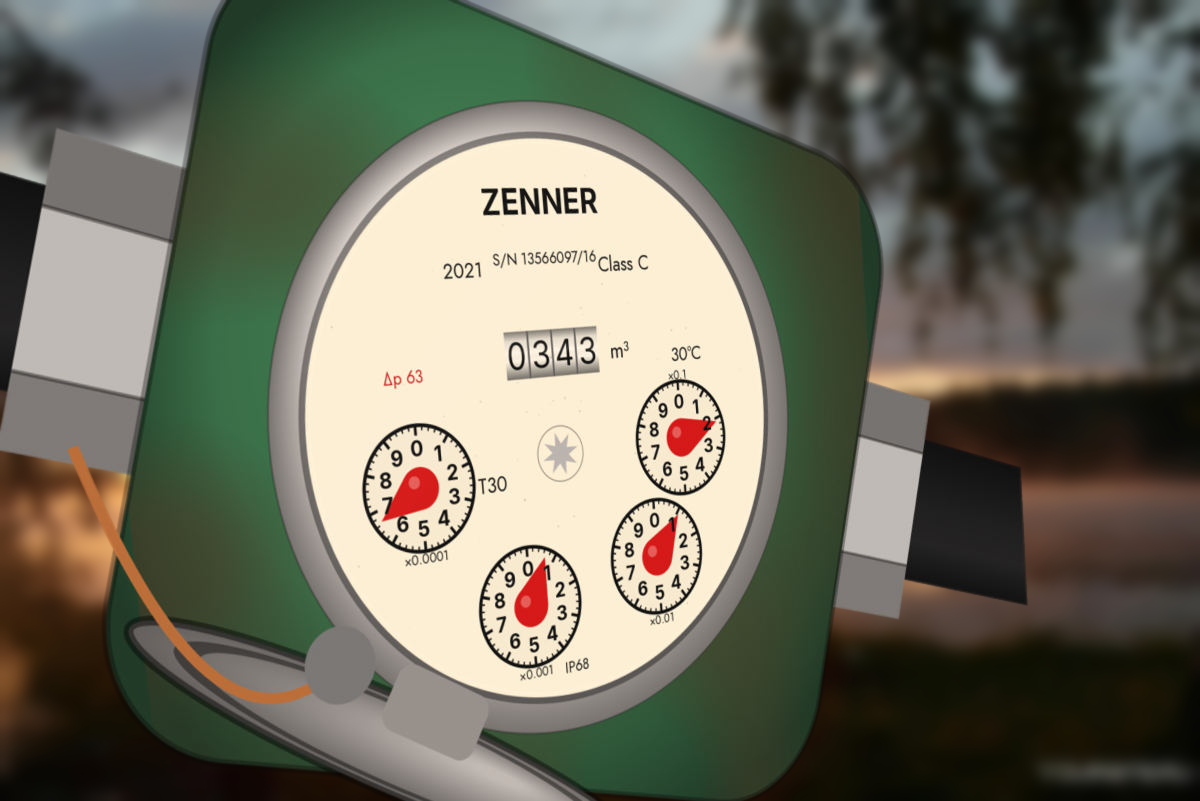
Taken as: 343.2106
